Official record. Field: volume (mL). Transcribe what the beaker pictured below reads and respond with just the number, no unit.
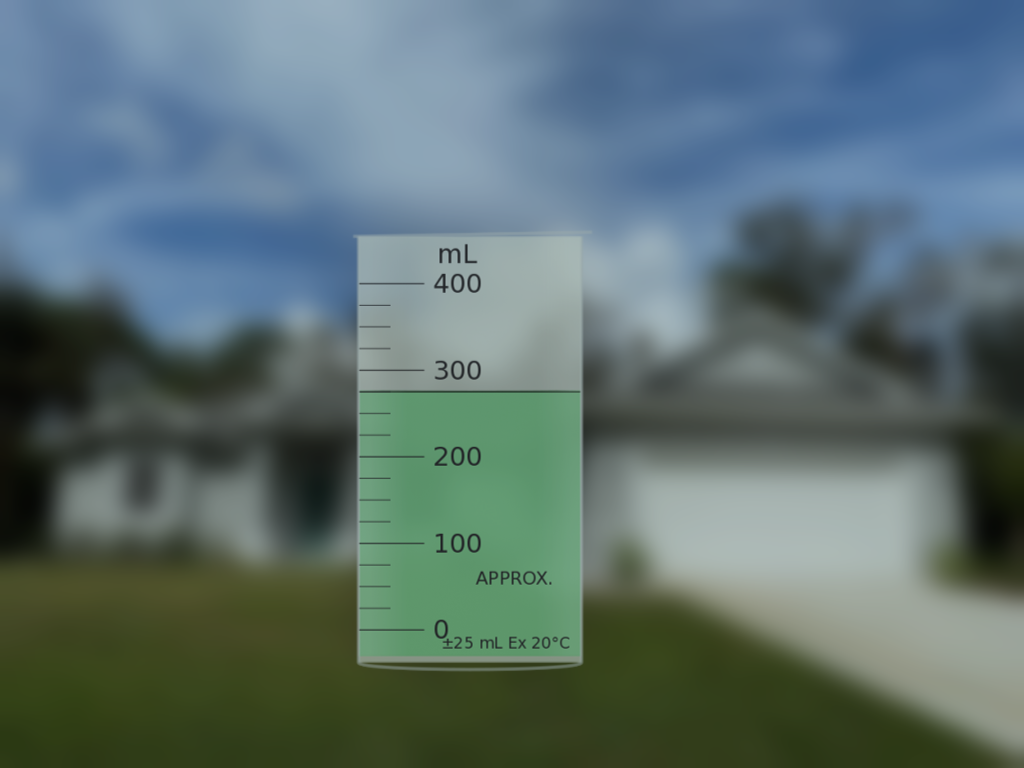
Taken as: 275
